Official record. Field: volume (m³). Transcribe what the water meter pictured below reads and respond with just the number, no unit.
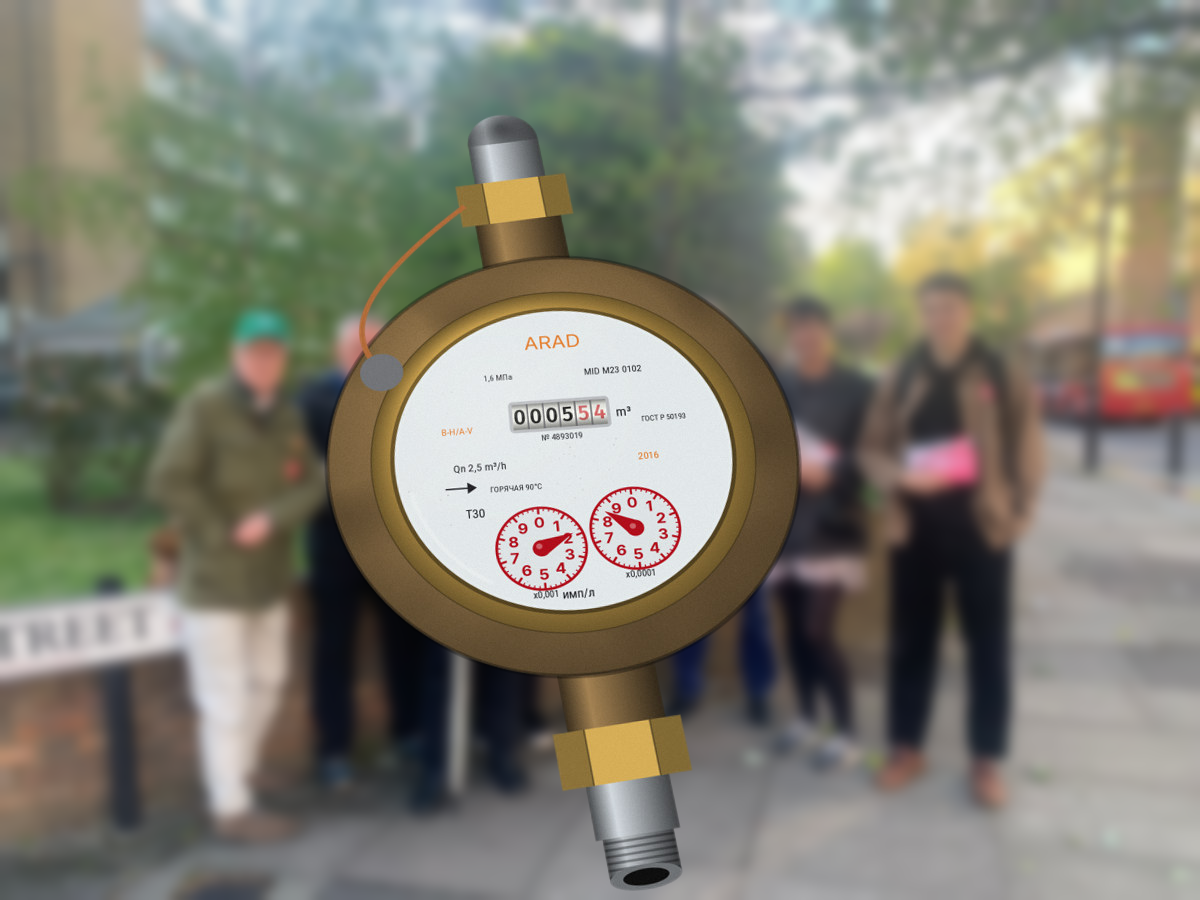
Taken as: 5.5418
